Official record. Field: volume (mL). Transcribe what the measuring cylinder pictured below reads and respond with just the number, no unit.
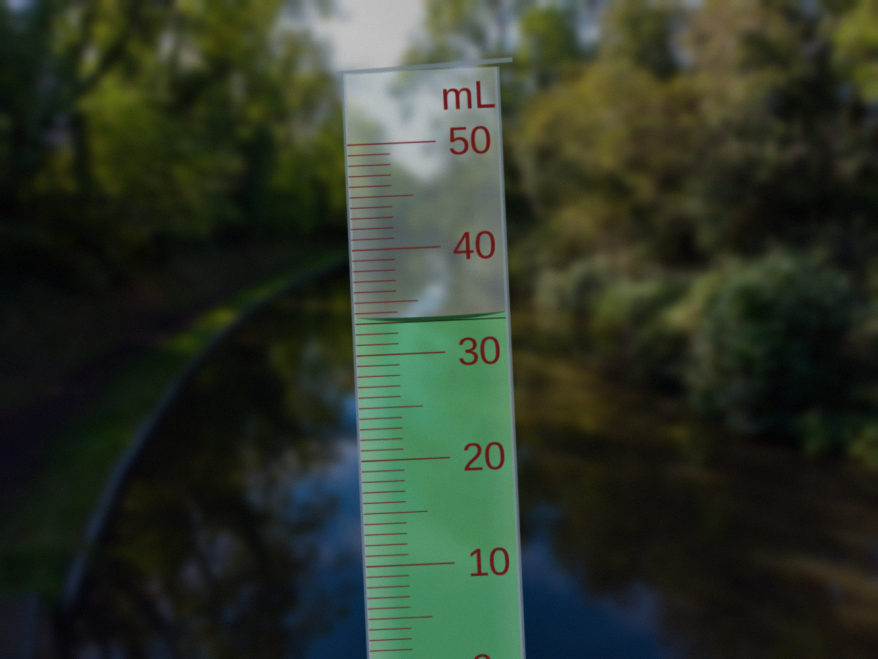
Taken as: 33
